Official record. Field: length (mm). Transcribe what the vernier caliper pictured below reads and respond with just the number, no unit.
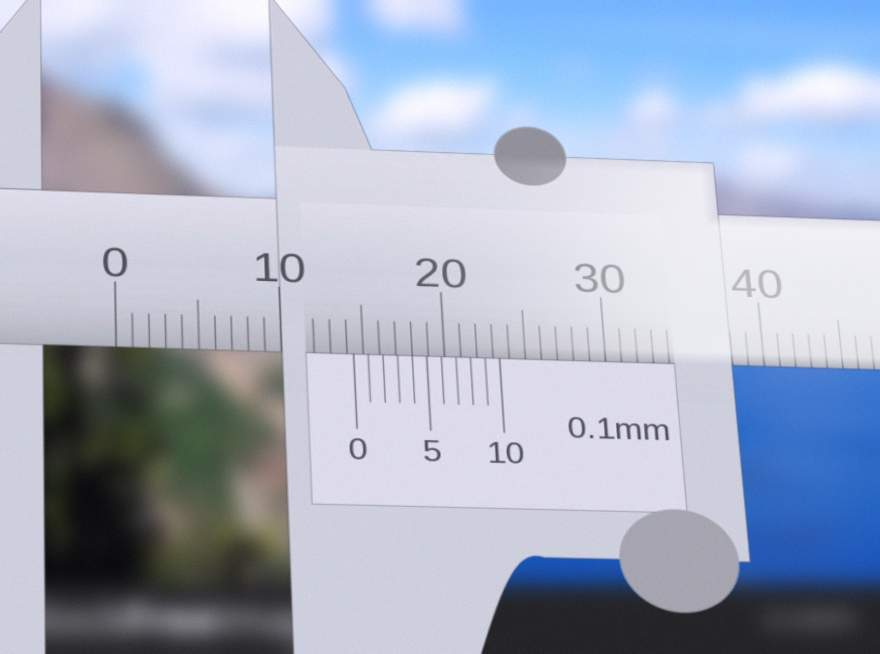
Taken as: 14.4
